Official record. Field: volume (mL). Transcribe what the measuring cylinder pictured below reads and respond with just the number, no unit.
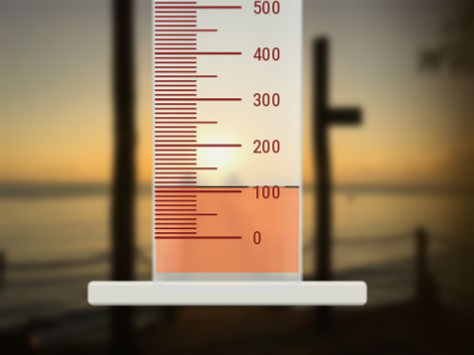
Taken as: 110
